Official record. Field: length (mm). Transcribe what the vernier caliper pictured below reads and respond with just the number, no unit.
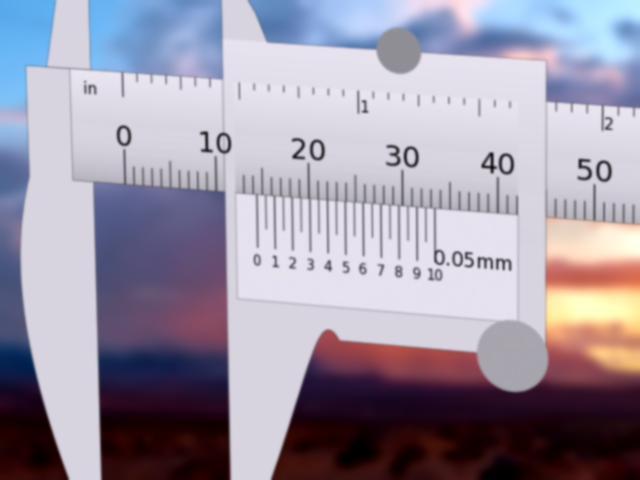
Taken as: 14.4
